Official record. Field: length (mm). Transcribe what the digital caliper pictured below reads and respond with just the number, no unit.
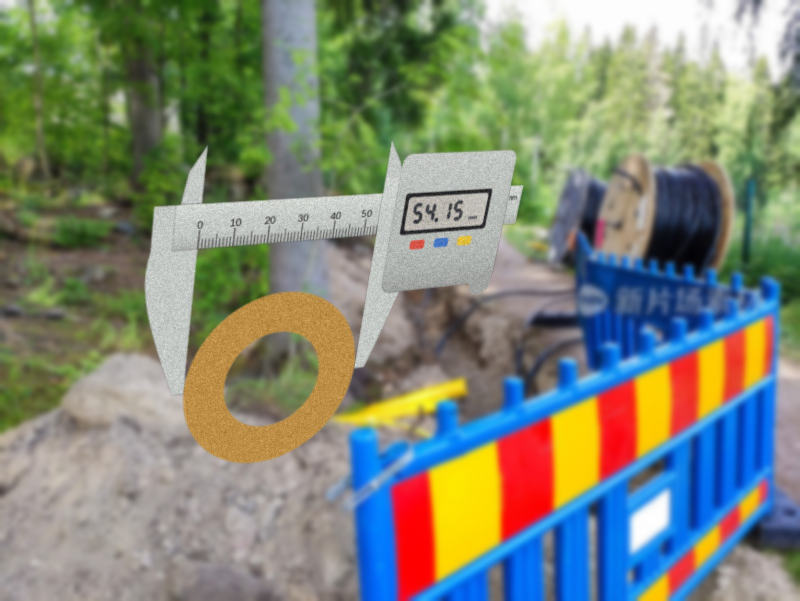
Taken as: 54.15
